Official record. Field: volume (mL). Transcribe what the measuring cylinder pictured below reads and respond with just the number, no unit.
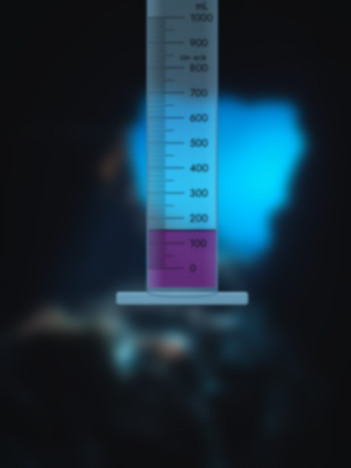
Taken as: 150
